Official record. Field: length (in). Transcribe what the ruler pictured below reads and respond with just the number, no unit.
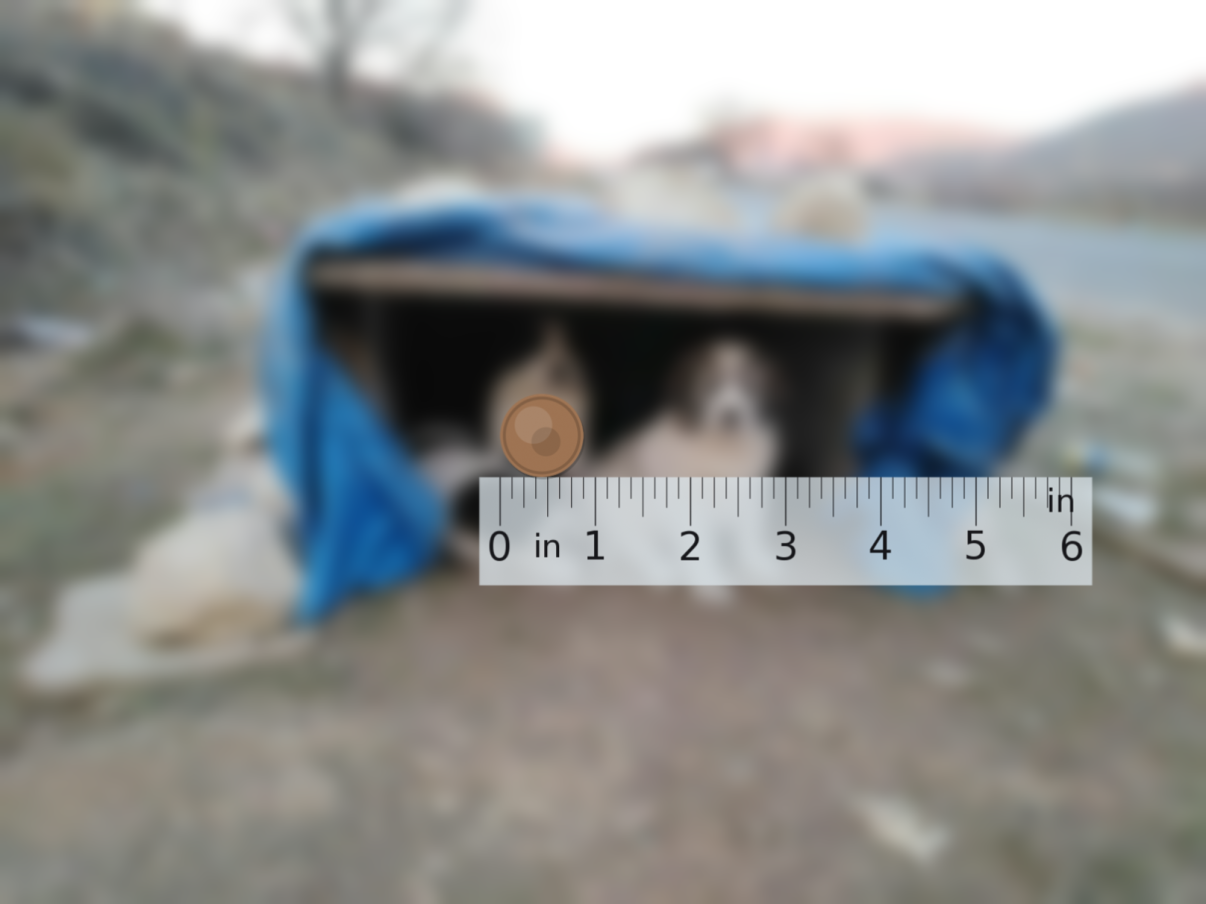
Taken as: 0.875
